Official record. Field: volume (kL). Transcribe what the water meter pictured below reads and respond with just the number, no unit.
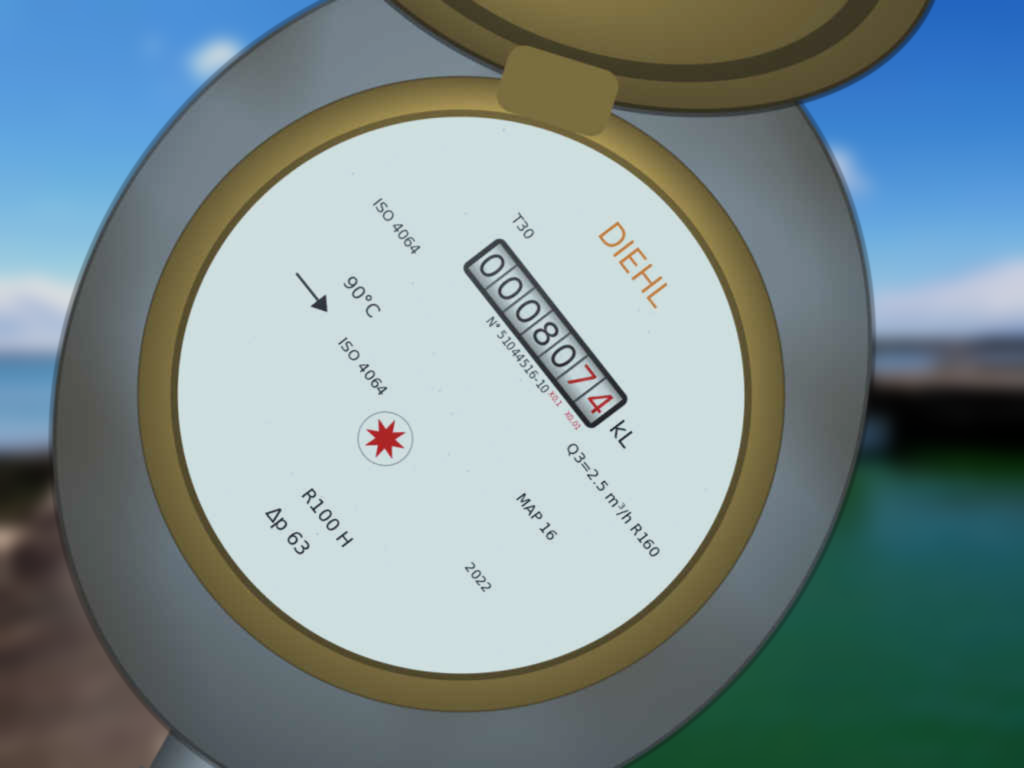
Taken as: 80.74
